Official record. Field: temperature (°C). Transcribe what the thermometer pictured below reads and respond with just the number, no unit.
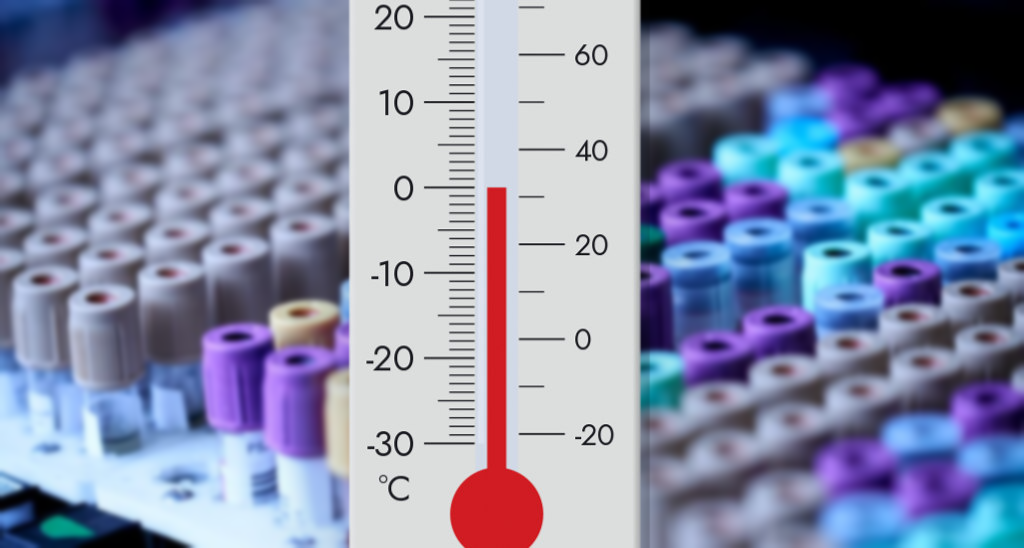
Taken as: 0
